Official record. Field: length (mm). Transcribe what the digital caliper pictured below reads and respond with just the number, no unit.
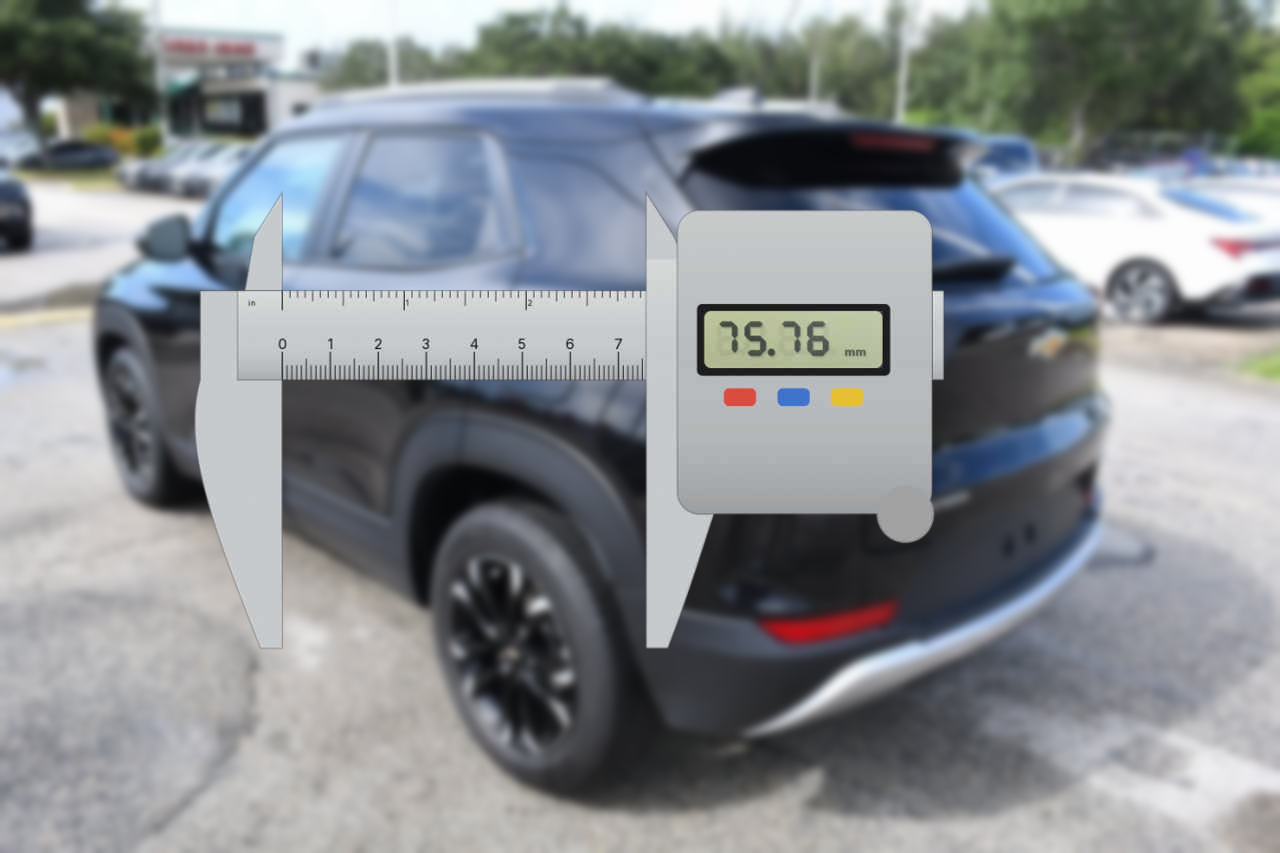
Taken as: 75.76
